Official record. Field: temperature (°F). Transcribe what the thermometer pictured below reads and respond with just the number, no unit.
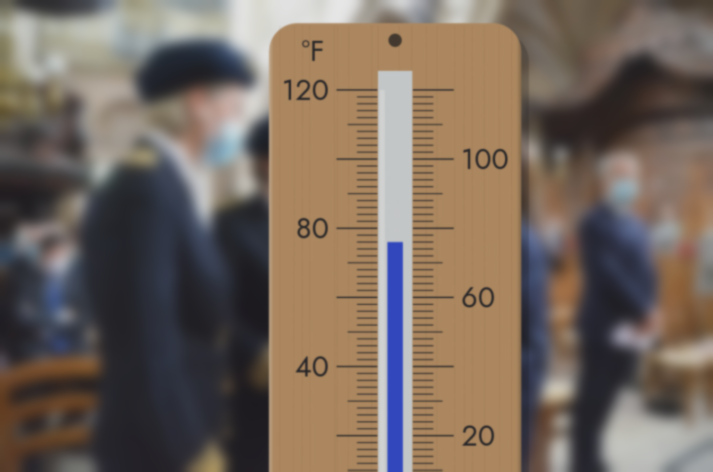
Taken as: 76
